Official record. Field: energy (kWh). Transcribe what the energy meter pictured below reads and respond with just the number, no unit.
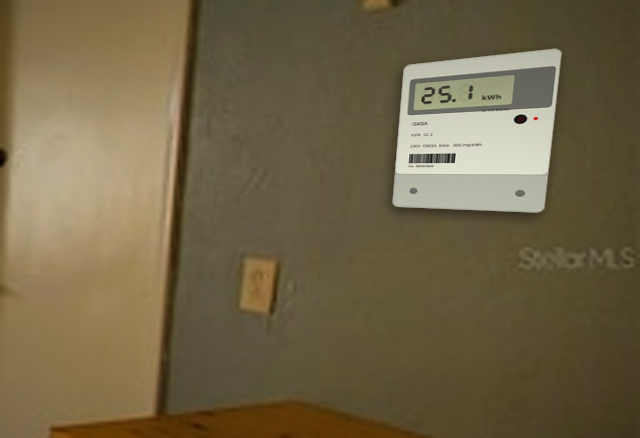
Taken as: 25.1
